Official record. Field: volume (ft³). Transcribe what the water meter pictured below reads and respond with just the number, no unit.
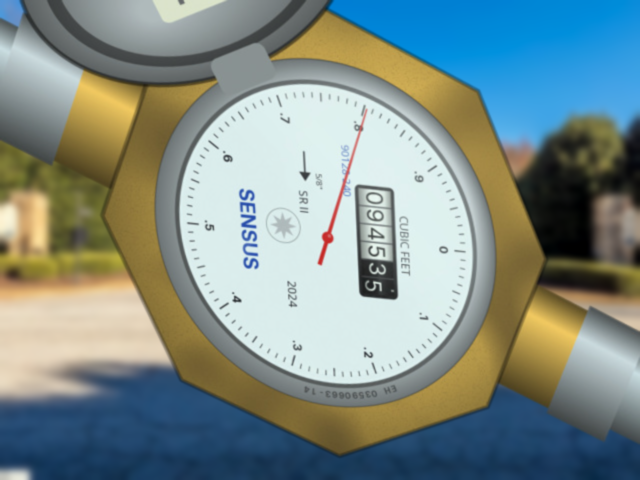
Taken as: 94534.80
